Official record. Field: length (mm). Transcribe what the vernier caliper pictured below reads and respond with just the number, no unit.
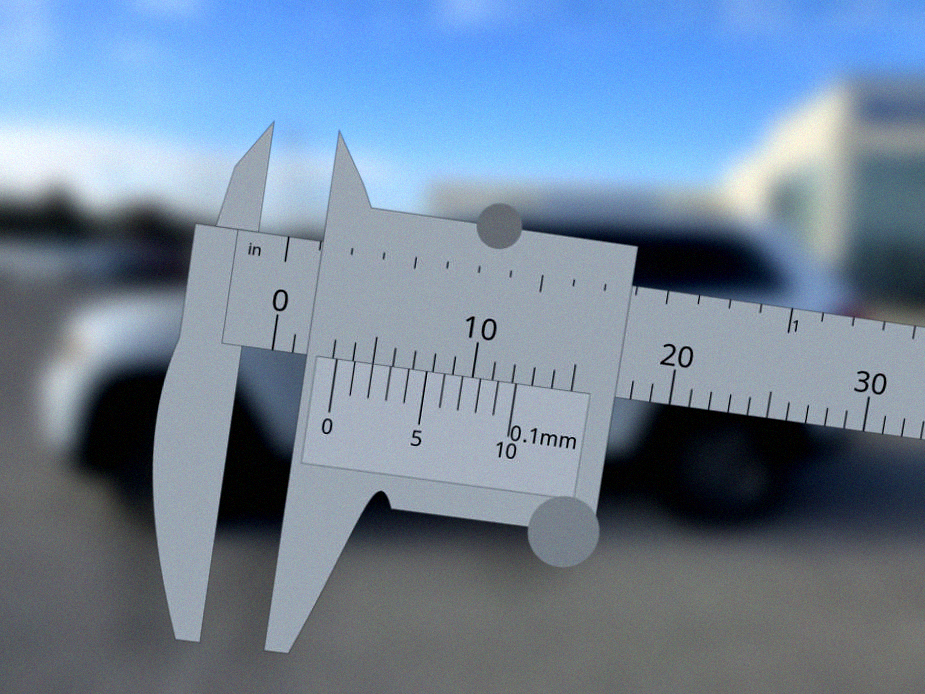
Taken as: 3.2
